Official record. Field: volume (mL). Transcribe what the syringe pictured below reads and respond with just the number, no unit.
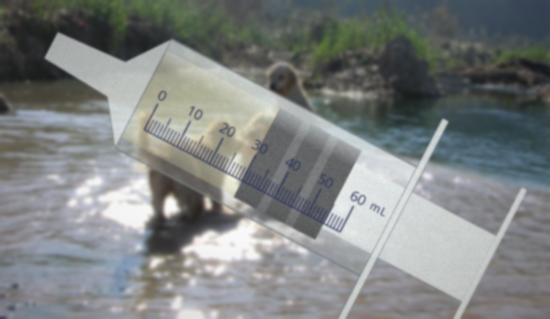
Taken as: 30
